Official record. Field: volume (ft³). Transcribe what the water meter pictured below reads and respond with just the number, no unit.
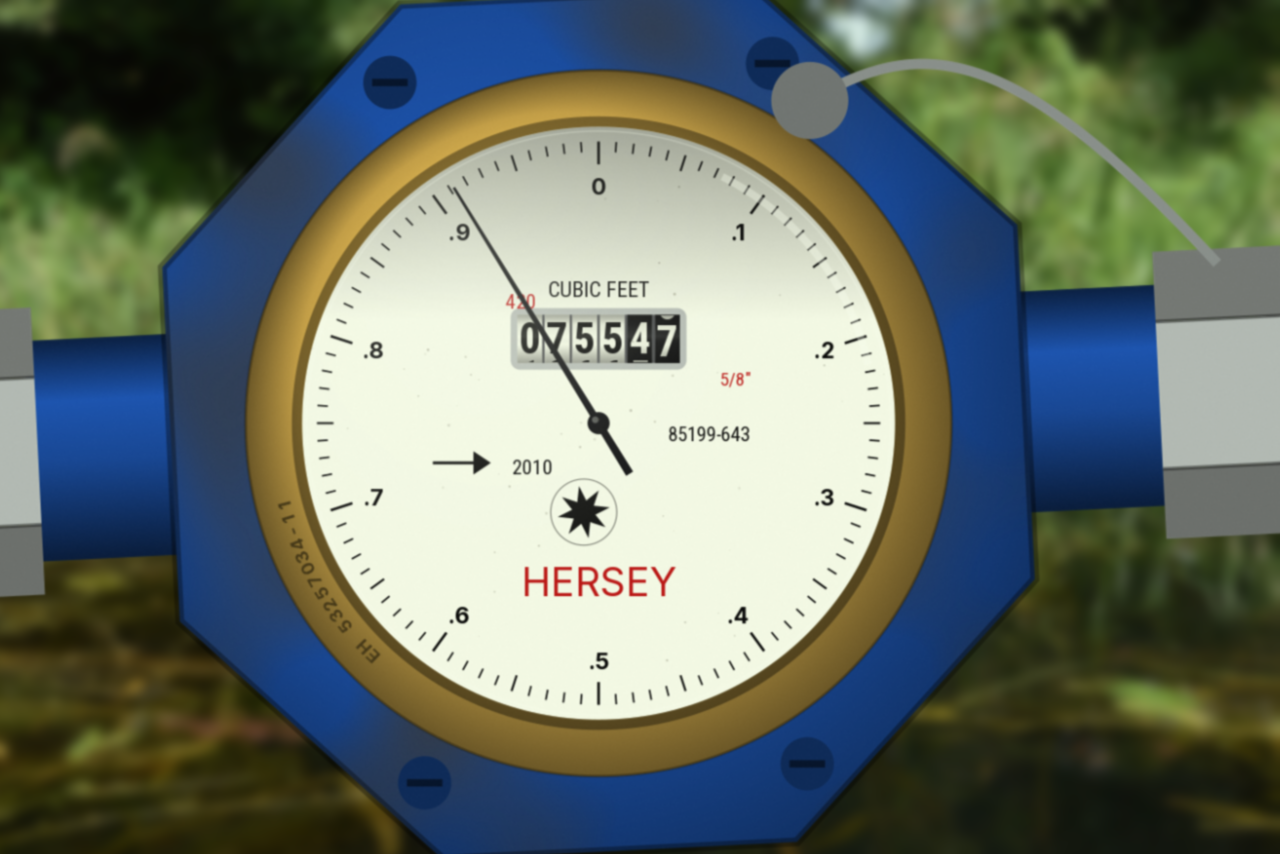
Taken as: 75546.91
